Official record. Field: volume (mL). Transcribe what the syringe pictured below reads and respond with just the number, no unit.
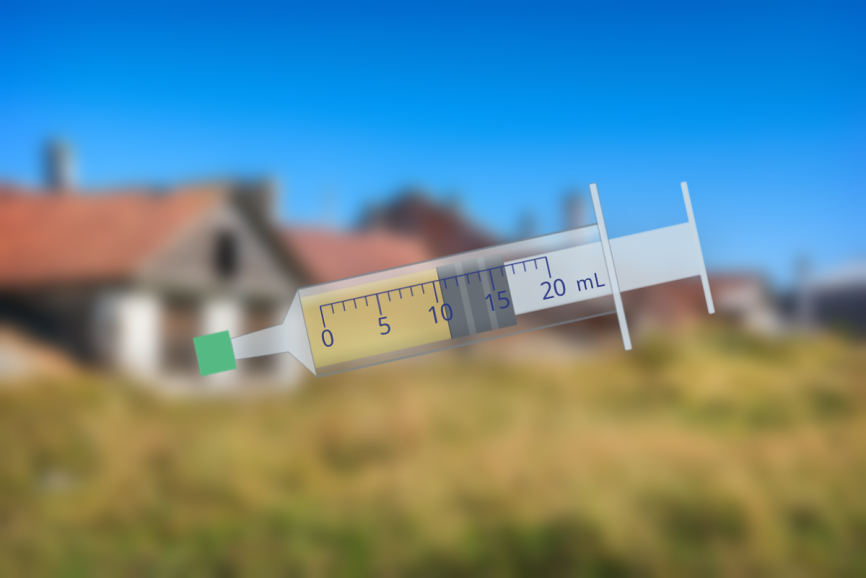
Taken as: 10.5
